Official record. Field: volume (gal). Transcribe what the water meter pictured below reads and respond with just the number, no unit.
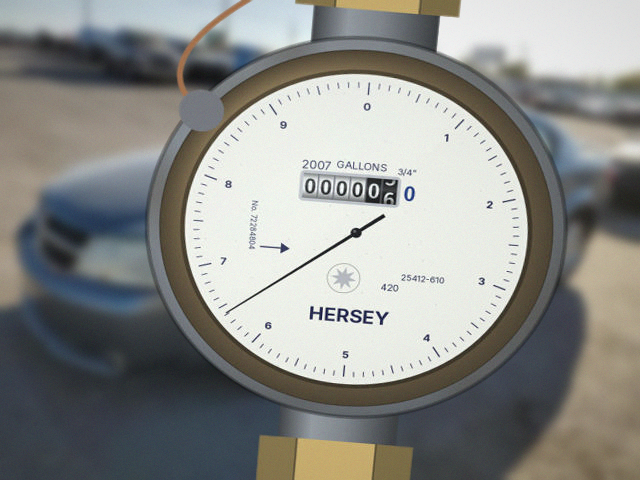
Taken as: 56.4
